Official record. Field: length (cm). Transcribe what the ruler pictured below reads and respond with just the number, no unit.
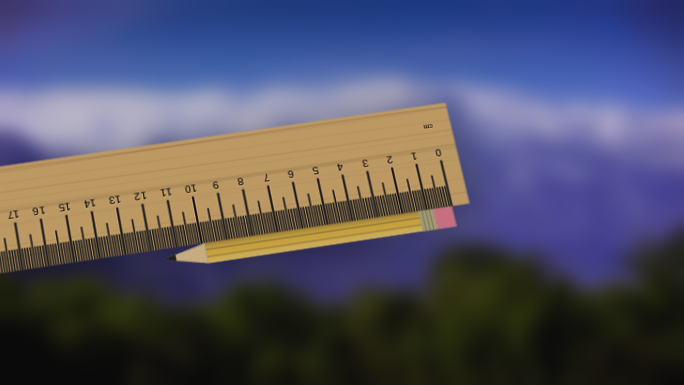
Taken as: 11.5
